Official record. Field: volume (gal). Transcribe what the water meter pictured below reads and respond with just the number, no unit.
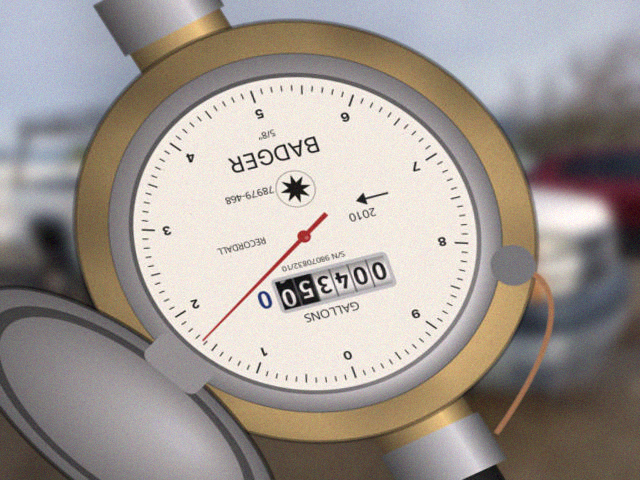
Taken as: 43501.6
